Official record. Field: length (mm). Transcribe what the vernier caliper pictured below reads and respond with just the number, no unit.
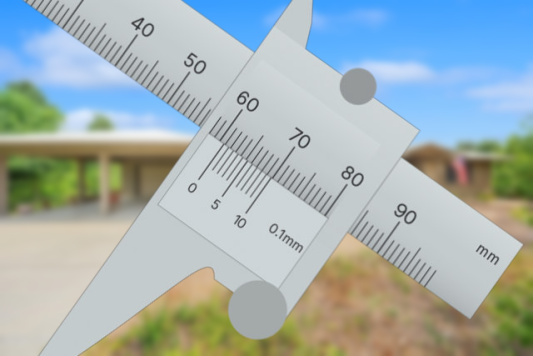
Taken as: 60.8
